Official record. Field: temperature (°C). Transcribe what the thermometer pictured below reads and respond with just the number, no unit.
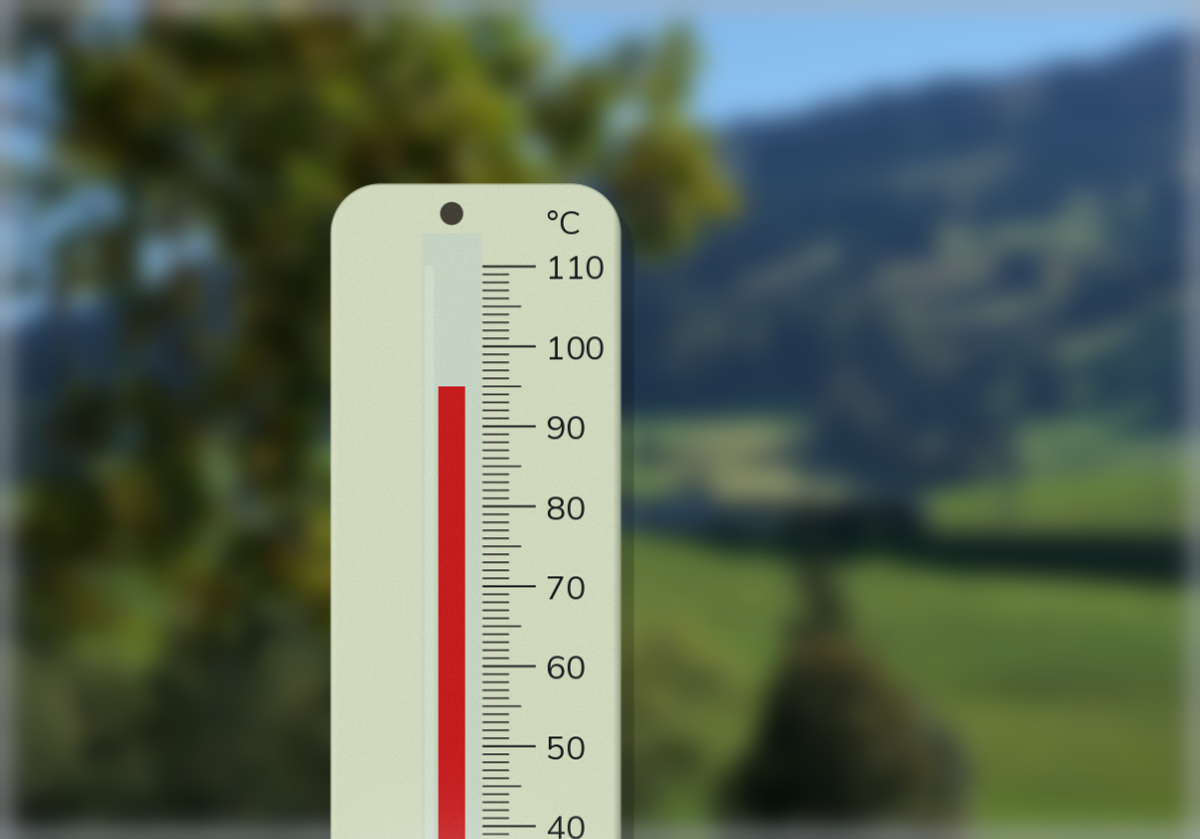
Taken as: 95
